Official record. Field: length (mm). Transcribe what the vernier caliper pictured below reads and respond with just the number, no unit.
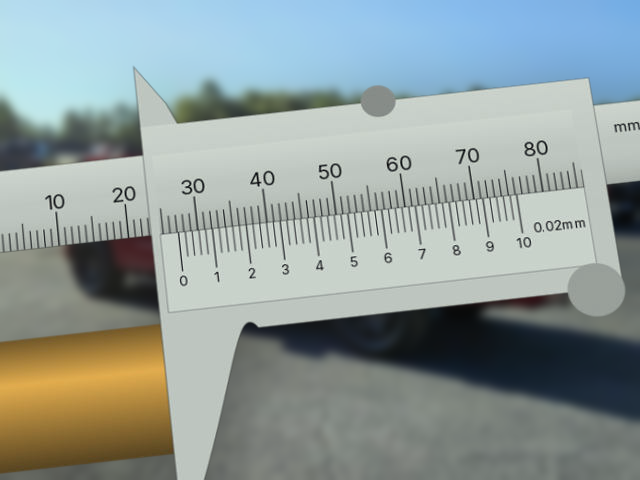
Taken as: 27.2
